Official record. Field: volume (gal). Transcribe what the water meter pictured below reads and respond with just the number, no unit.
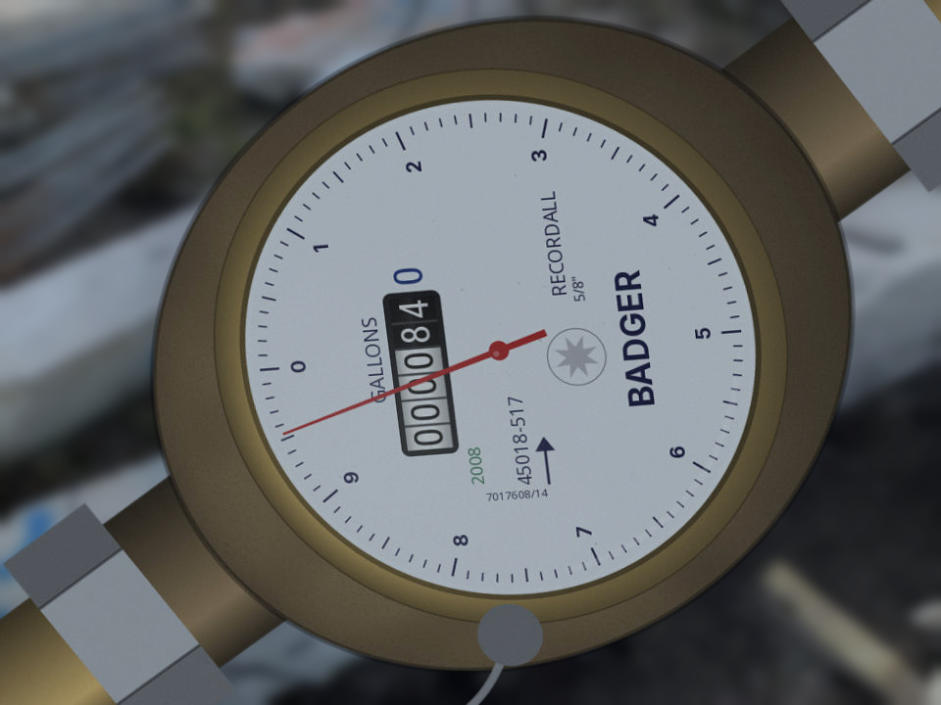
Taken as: 839.5
